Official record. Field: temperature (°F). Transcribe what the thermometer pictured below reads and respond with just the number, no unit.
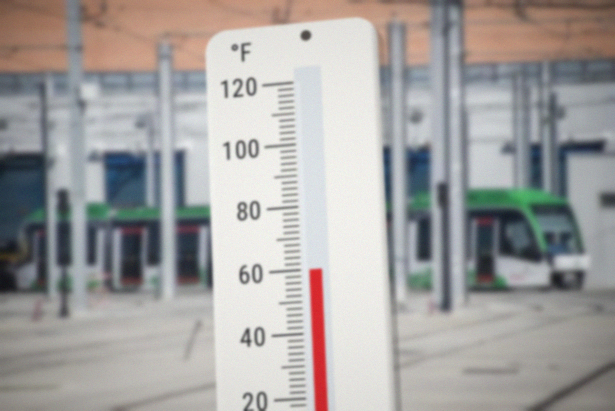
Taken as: 60
